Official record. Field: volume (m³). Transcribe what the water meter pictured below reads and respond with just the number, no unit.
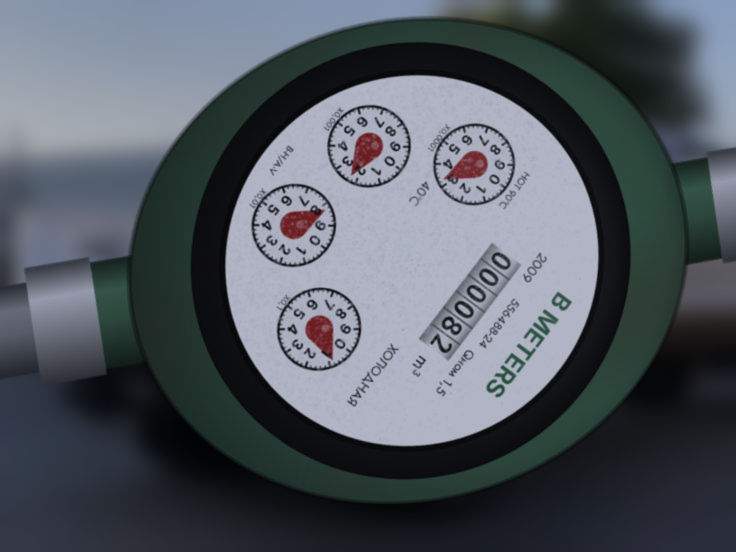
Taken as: 82.0823
